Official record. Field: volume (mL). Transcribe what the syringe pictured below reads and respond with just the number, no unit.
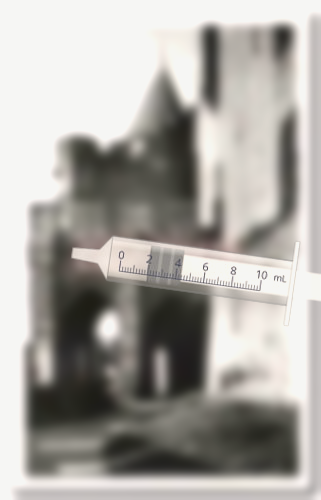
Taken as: 2
